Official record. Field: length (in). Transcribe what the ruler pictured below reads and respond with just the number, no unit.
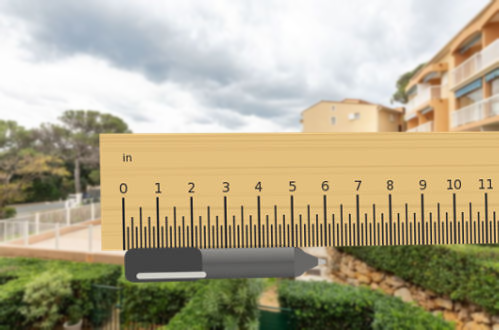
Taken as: 6
